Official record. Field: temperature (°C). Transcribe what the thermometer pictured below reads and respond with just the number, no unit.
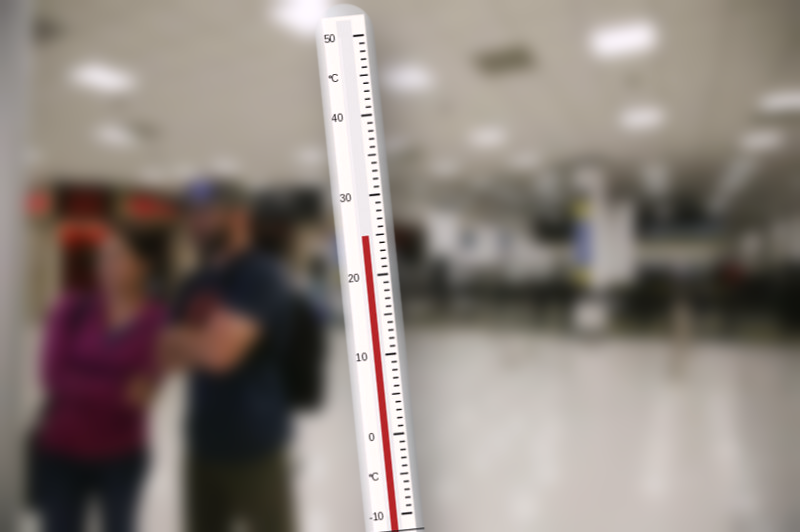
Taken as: 25
